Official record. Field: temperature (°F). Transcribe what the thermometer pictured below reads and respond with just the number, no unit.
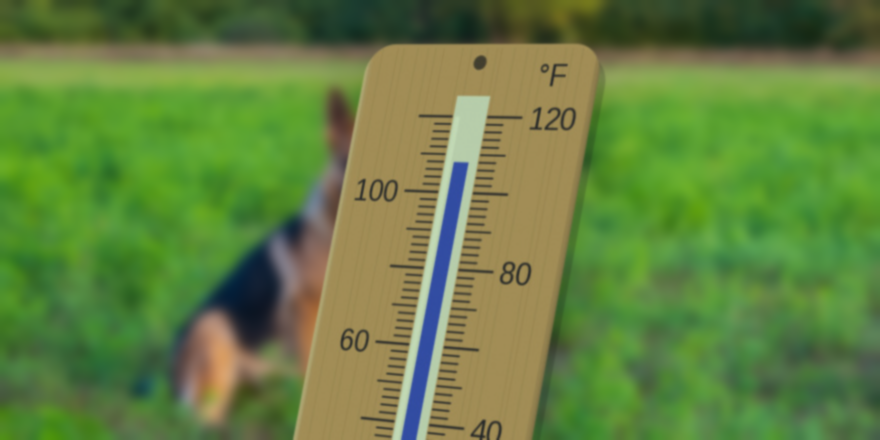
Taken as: 108
